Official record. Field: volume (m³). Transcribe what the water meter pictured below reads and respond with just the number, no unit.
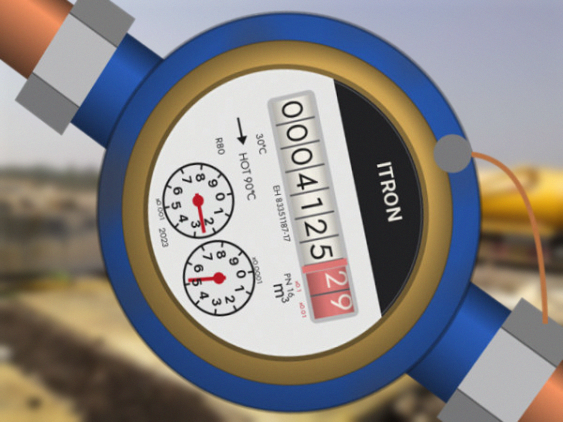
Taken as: 4125.2925
